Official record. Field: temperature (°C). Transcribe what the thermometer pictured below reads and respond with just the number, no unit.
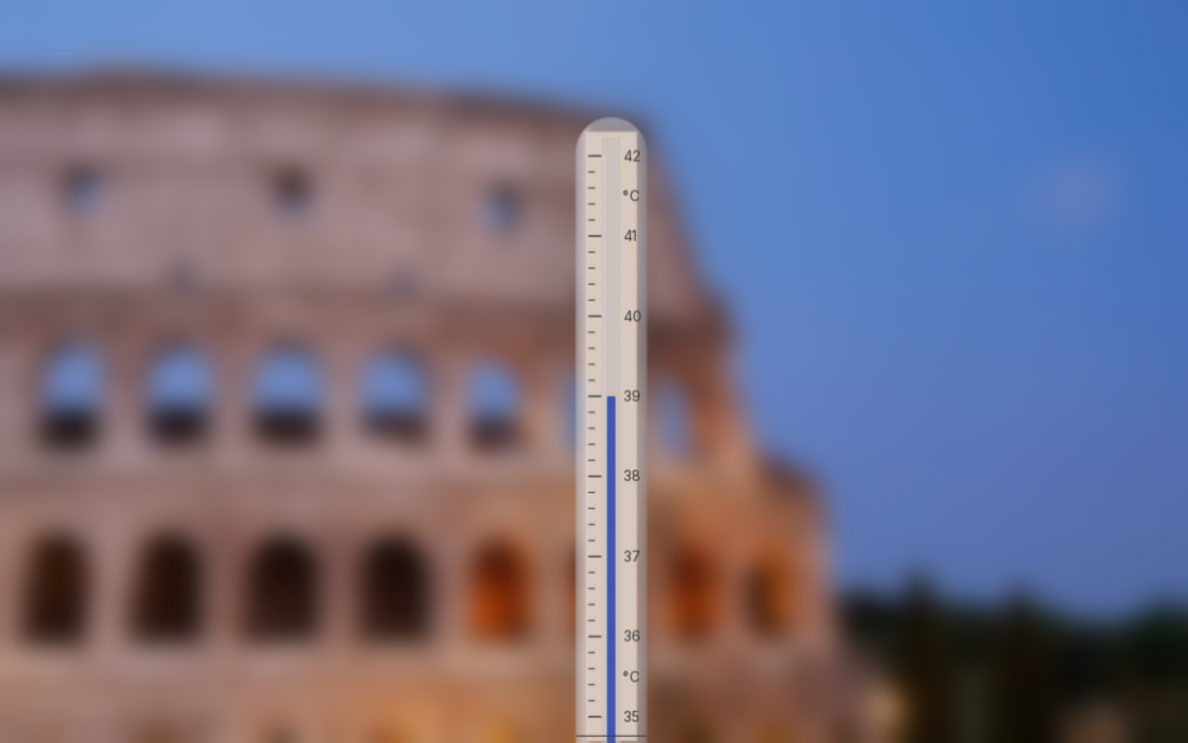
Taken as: 39
